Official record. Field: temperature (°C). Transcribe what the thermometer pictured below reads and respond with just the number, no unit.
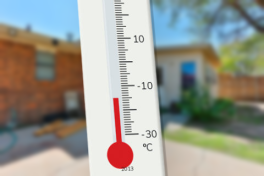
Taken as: -15
